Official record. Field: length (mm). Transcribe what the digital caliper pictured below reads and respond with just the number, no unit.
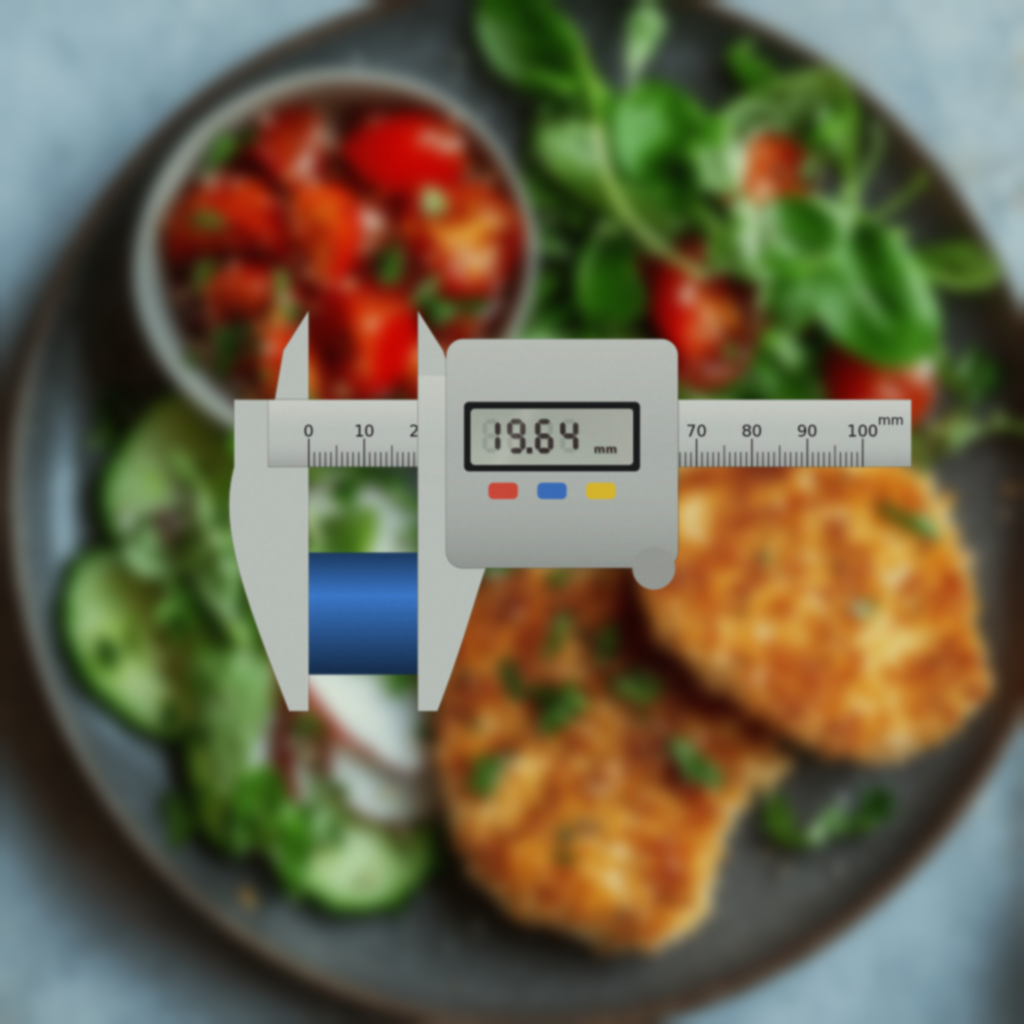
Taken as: 19.64
